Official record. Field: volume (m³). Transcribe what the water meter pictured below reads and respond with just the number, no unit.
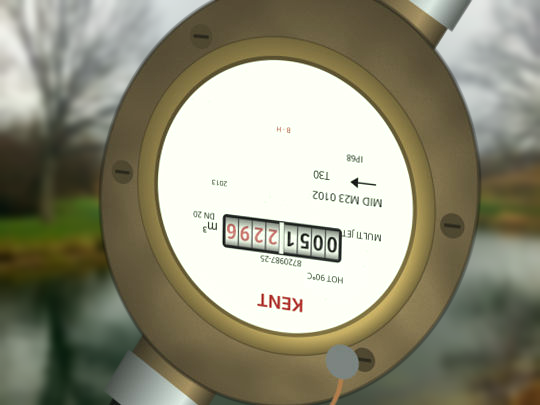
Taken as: 51.2296
